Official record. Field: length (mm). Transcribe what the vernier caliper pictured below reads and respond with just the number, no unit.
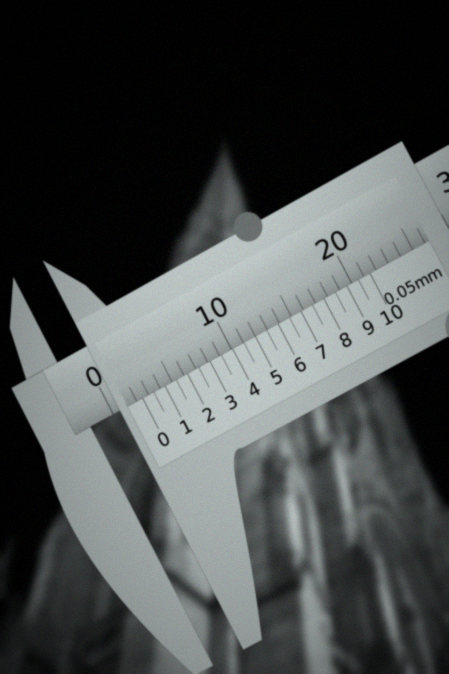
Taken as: 2.5
